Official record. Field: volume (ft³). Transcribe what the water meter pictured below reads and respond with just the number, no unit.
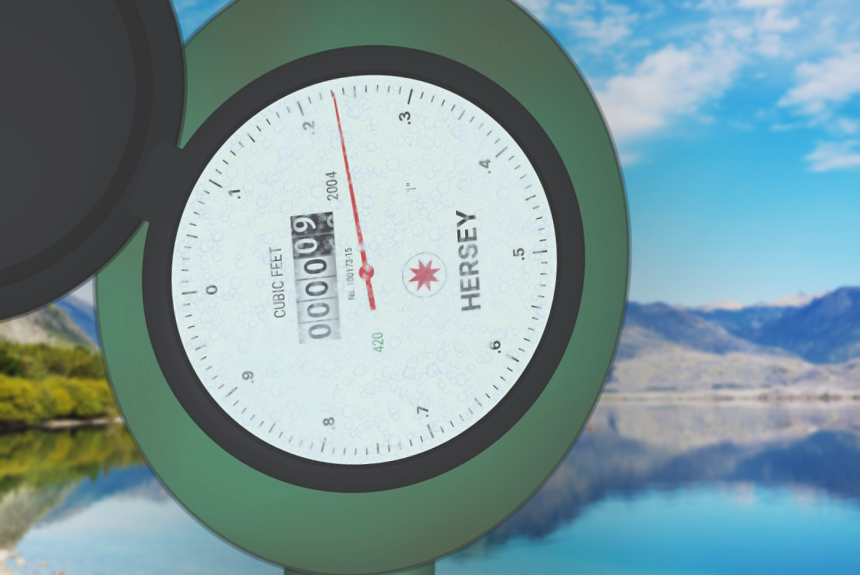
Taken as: 9.23
